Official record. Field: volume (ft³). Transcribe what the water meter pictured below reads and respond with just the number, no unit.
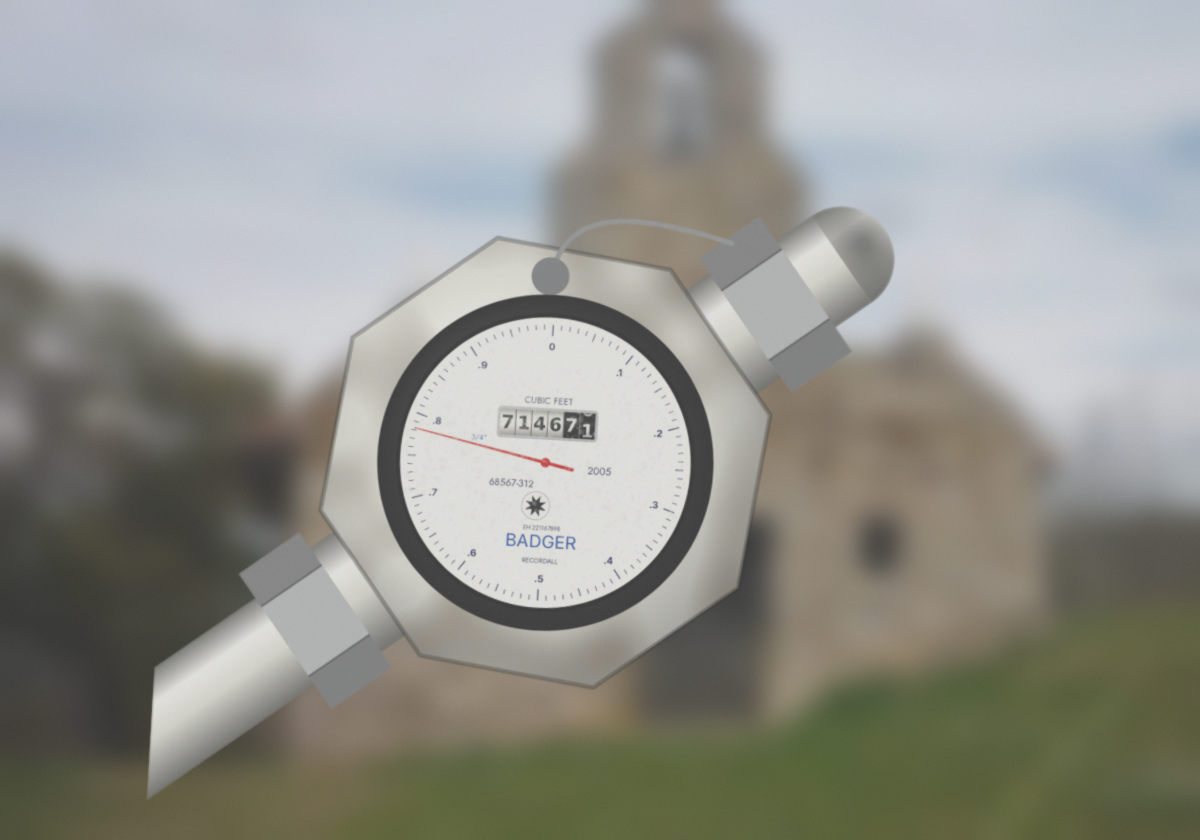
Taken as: 714670.78
